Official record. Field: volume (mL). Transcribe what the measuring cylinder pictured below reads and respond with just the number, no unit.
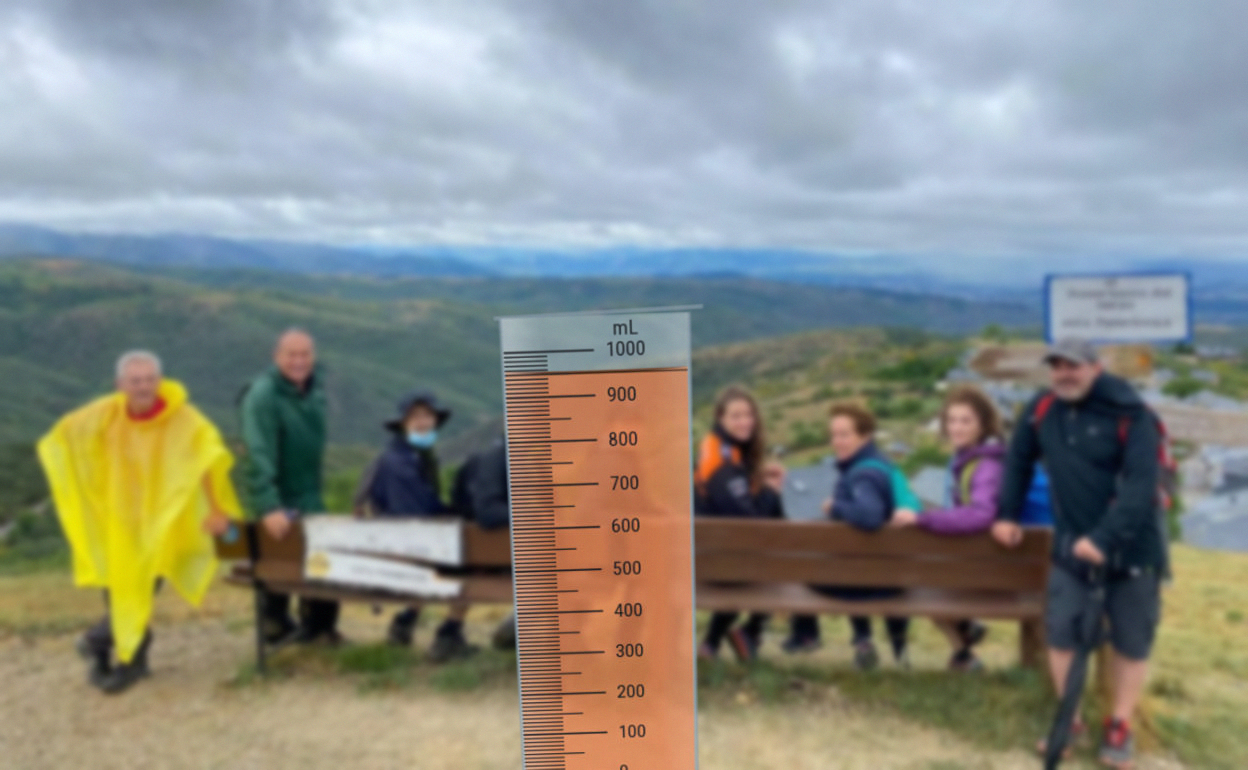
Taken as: 950
